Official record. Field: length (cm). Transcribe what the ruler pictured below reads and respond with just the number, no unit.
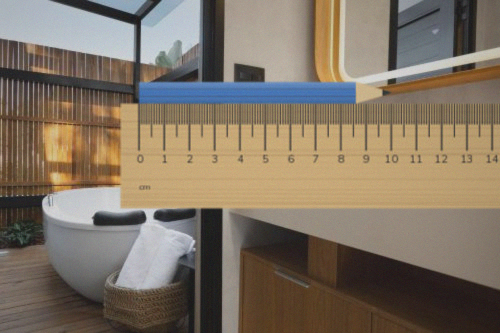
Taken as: 10
